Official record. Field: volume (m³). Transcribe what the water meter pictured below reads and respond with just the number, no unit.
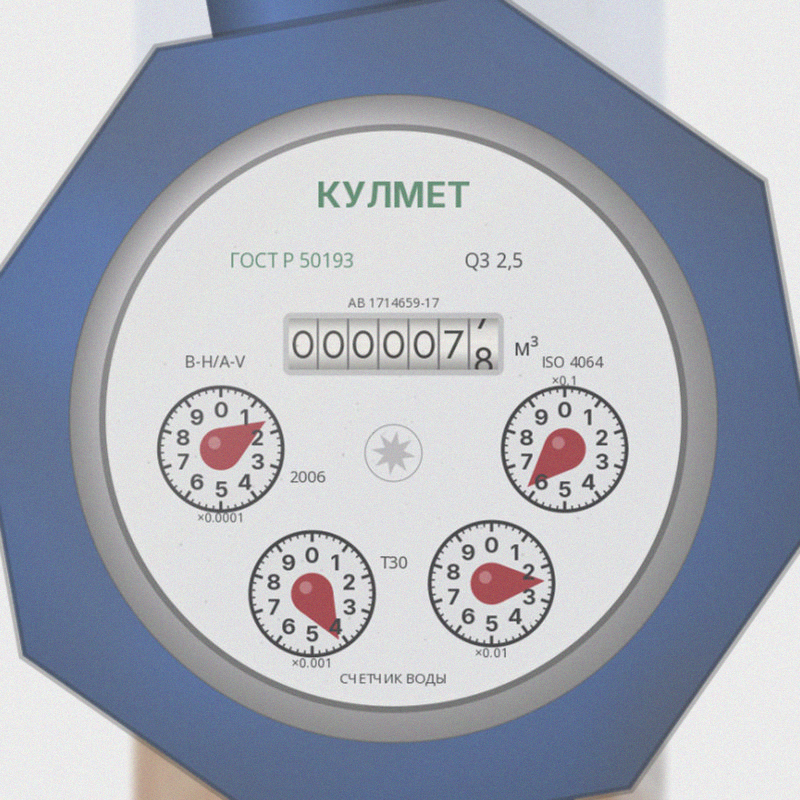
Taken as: 77.6241
